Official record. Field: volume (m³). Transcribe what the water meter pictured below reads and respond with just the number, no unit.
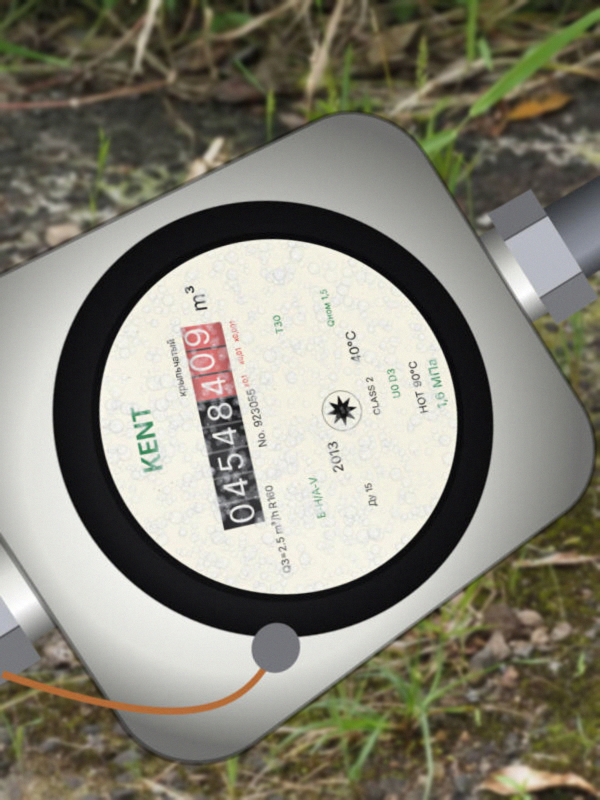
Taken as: 4548.409
